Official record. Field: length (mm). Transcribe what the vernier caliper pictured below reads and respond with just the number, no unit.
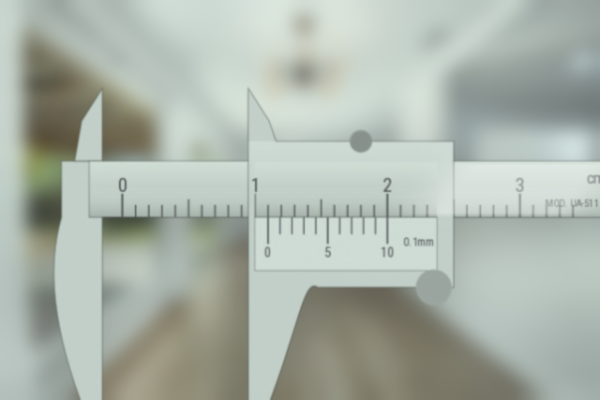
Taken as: 11.0
